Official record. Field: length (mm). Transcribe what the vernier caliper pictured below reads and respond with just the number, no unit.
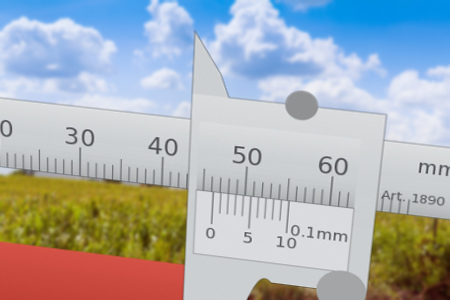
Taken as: 46.2
